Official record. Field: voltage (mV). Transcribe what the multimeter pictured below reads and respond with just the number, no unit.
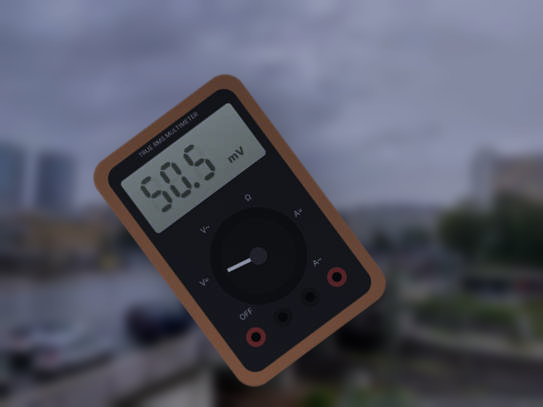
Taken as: 50.5
